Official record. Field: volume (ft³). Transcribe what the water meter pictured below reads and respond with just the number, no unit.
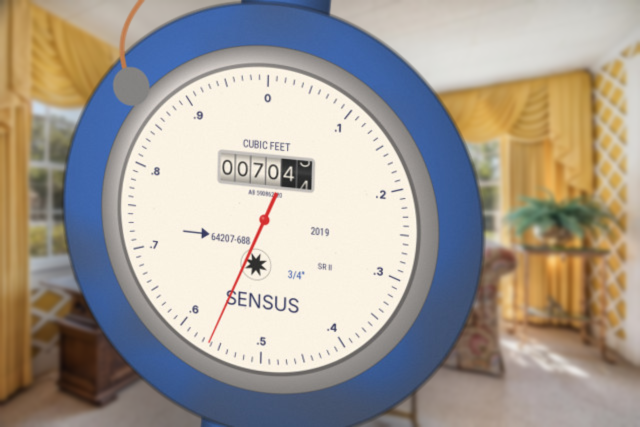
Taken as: 7043.56
